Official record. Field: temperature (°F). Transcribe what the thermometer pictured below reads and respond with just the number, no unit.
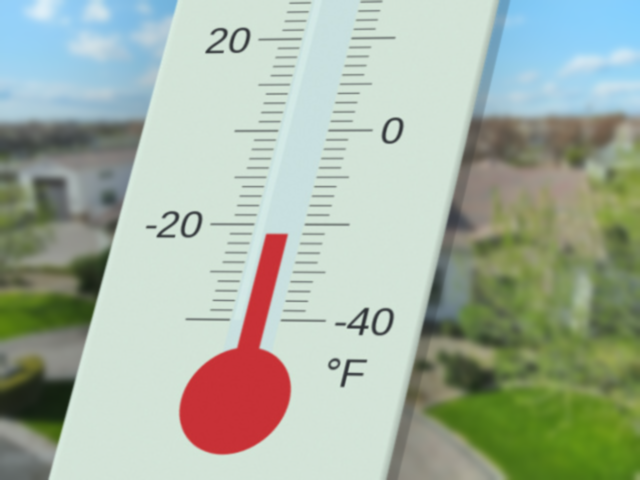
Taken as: -22
